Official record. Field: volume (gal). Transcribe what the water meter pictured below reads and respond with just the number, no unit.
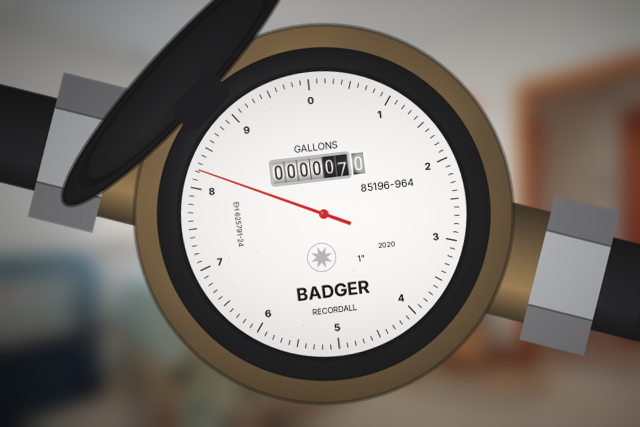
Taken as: 68.2
